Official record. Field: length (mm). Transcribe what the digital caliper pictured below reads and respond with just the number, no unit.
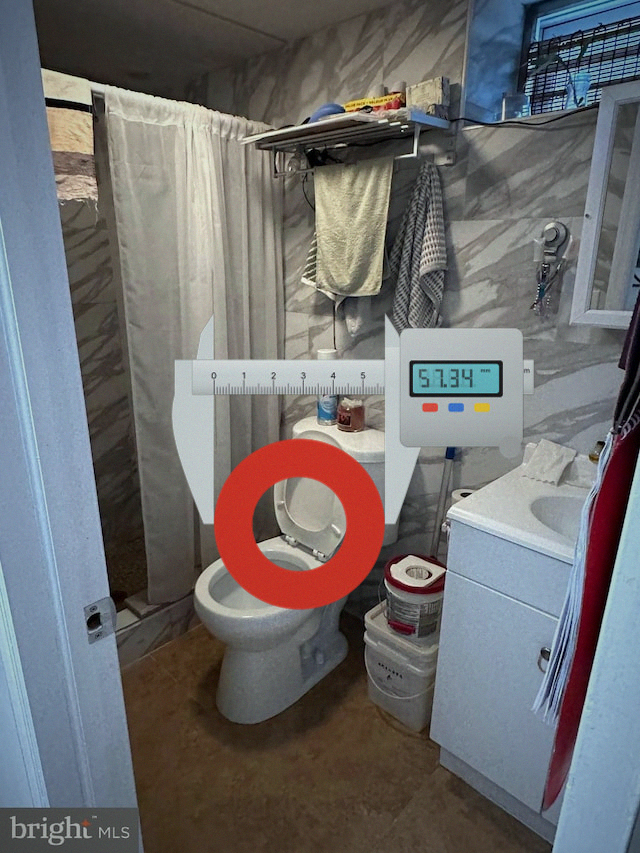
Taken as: 57.34
